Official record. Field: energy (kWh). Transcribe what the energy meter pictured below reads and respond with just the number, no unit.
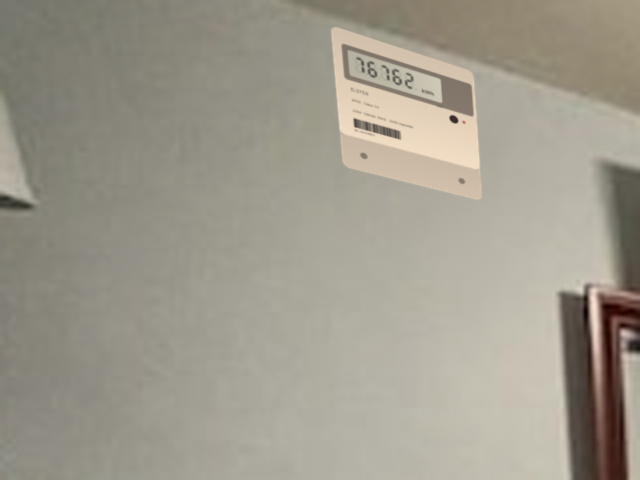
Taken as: 76762
